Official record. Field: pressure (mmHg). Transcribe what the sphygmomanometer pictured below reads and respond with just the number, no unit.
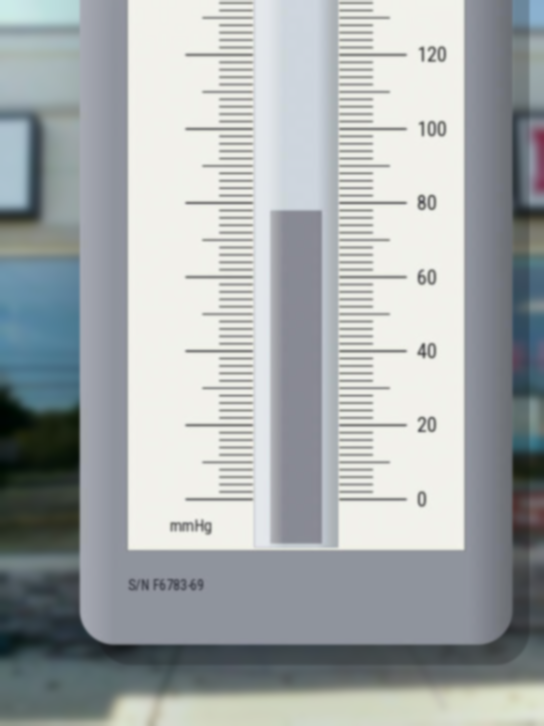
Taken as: 78
